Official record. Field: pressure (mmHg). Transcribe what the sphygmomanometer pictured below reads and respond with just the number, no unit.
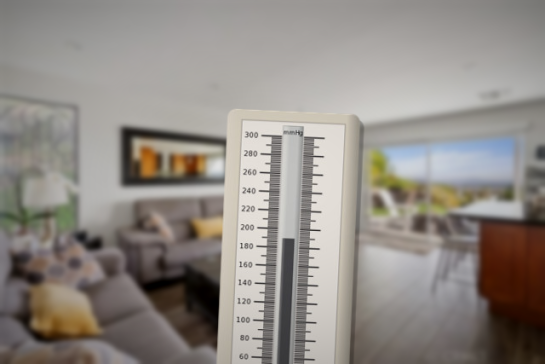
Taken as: 190
